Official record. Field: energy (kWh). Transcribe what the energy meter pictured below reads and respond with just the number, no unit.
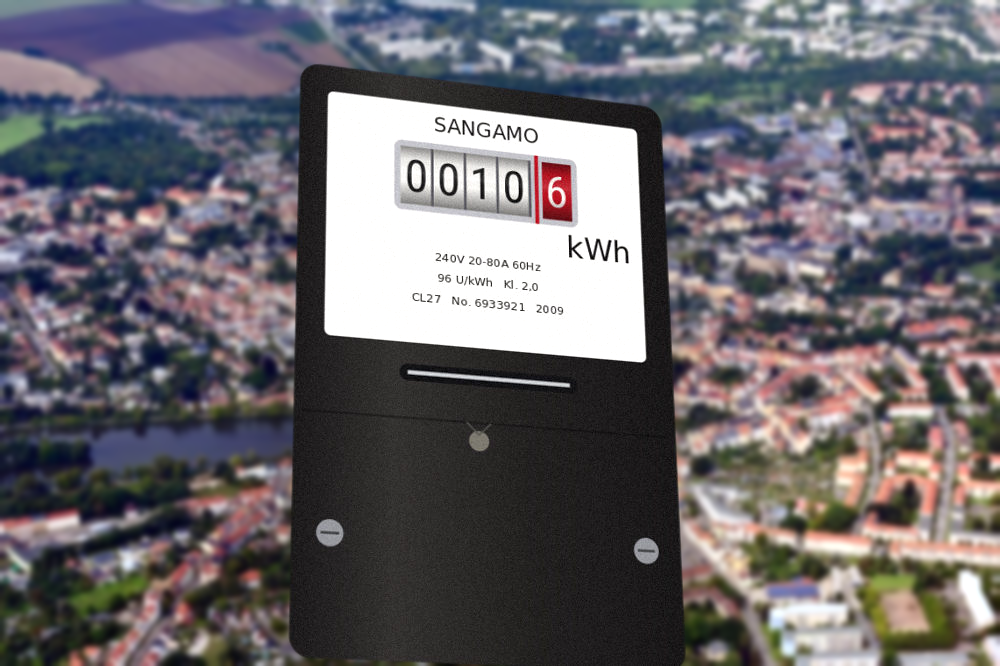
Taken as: 10.6
